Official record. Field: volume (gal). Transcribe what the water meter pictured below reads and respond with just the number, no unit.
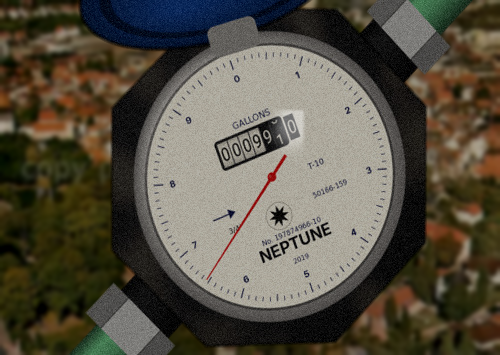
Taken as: 9906.5
